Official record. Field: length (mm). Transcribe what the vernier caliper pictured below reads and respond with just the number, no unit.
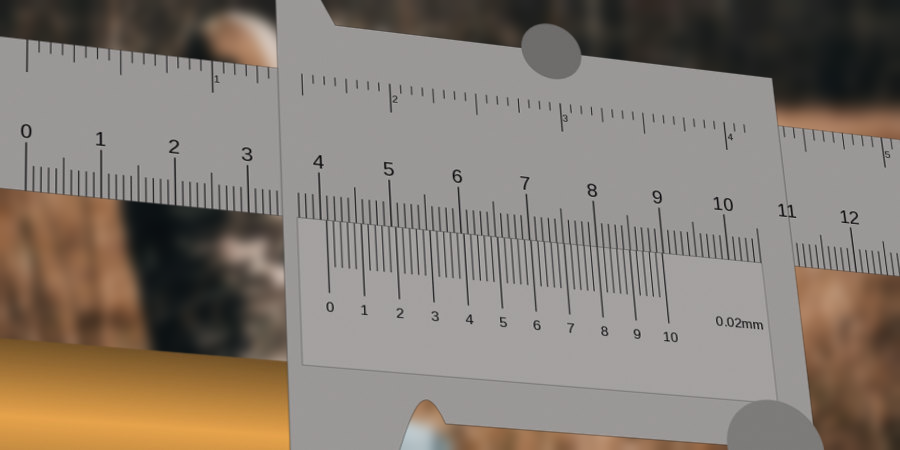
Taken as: 40.8
